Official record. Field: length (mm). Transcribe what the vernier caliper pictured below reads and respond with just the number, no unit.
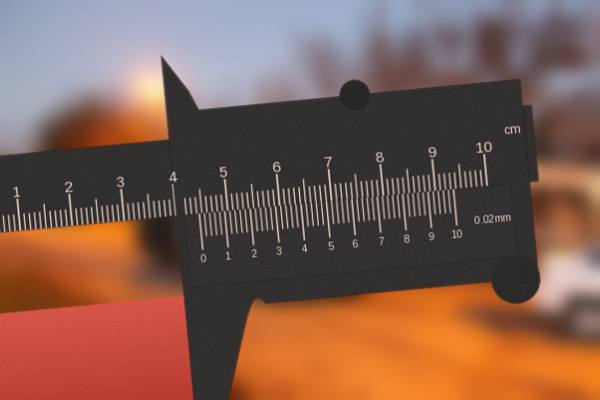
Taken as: 44.5
